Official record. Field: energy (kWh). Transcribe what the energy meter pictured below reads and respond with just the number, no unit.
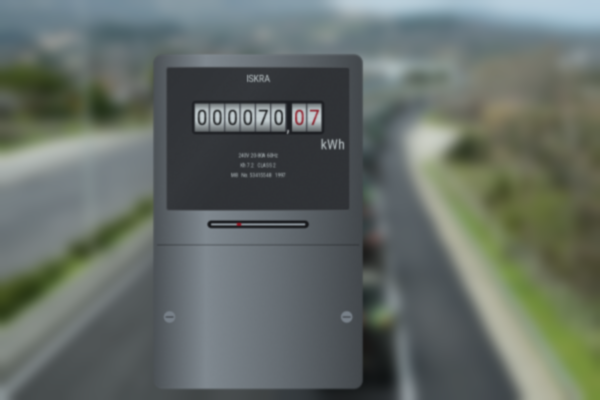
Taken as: 70.07
